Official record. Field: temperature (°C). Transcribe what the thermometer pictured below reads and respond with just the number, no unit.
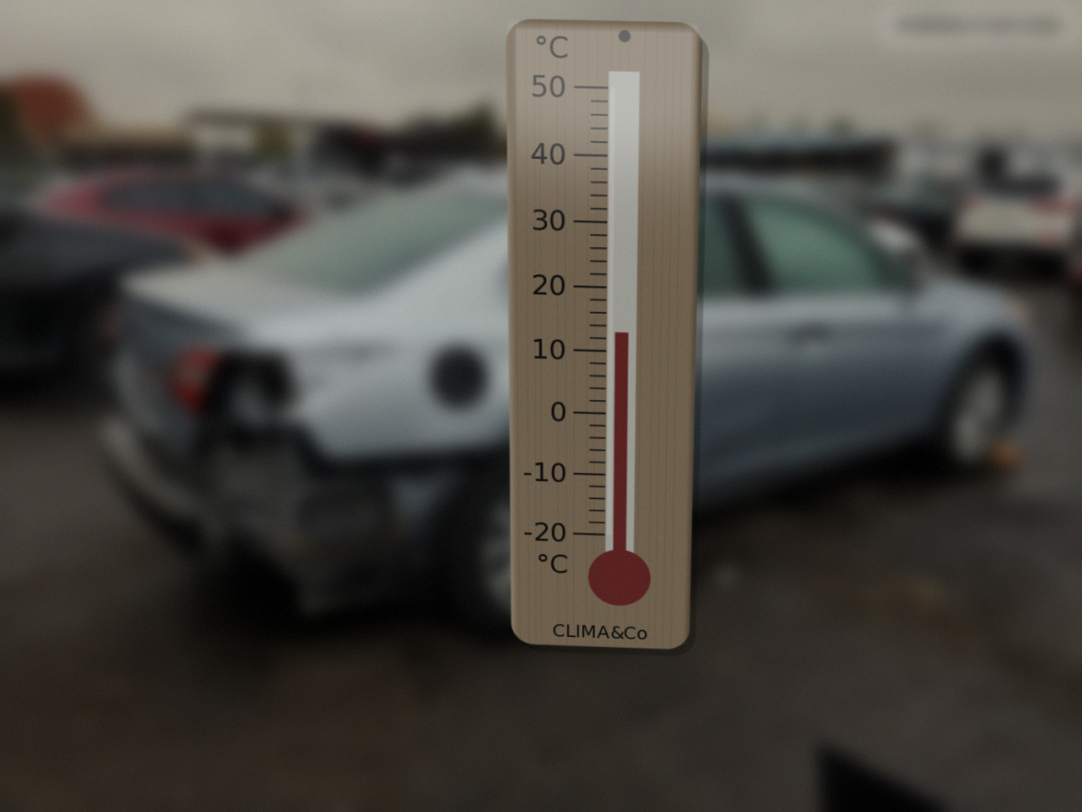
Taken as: 13
